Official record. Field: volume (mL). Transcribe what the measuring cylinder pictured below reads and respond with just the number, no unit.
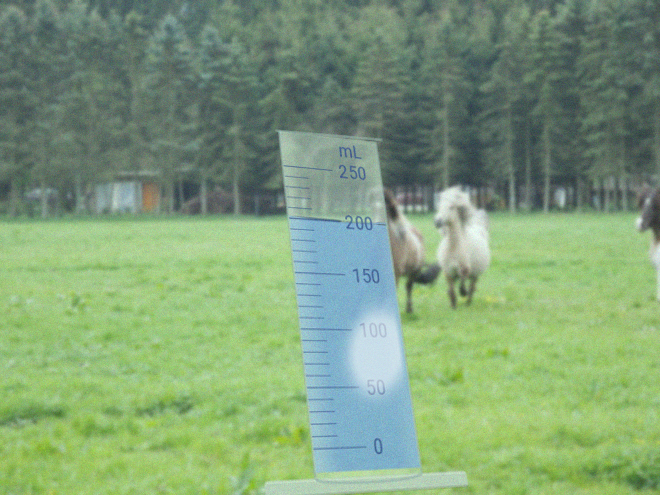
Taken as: 200
